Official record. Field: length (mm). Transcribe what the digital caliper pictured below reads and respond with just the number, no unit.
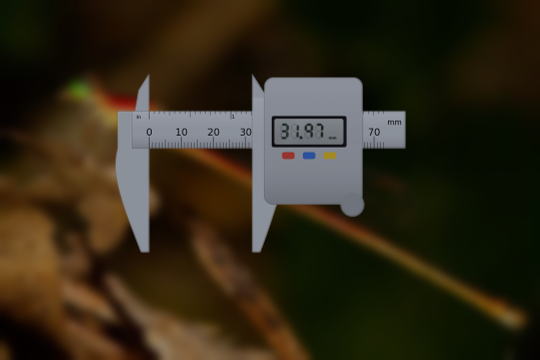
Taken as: 31.97
